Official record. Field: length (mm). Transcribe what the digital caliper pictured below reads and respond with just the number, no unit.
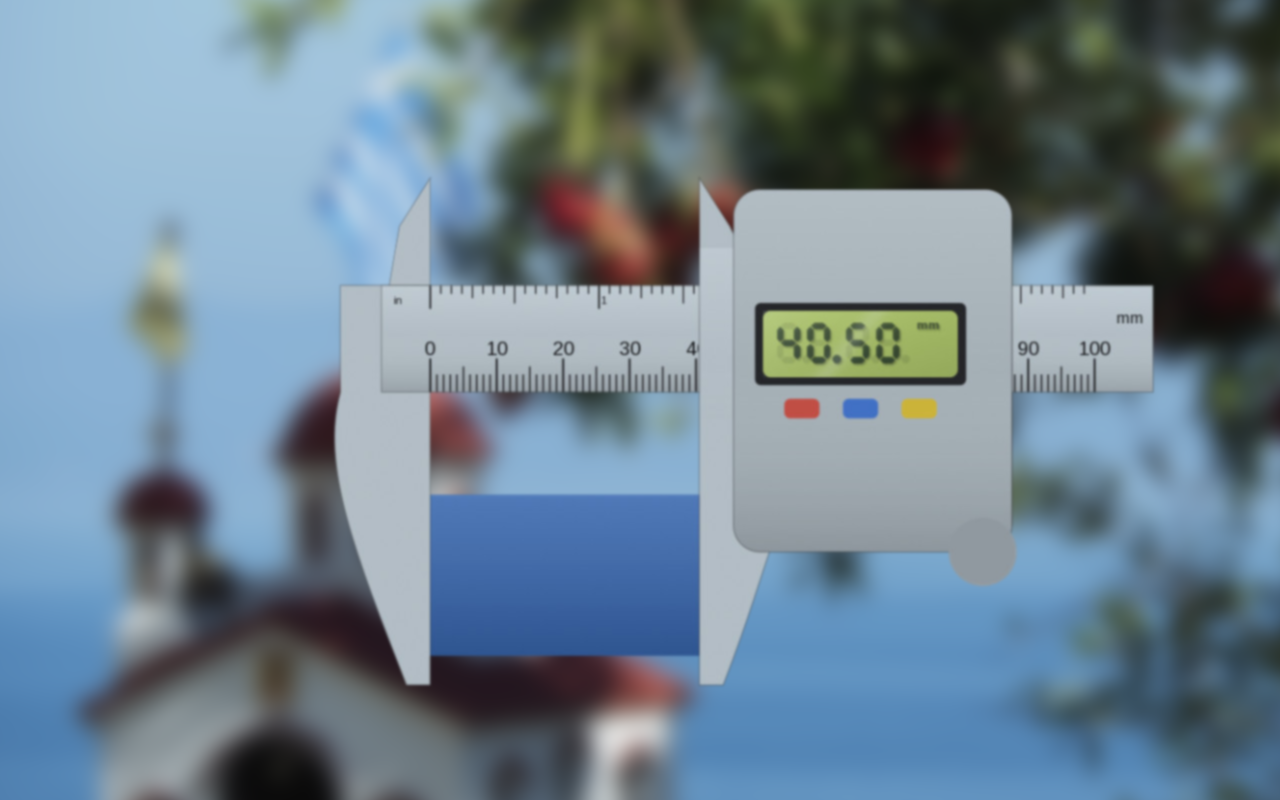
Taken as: 40.50
